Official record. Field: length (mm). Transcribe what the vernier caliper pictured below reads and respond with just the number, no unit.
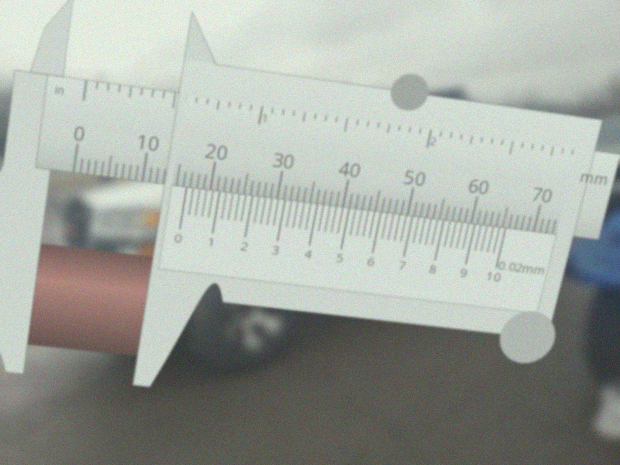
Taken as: 16.5
